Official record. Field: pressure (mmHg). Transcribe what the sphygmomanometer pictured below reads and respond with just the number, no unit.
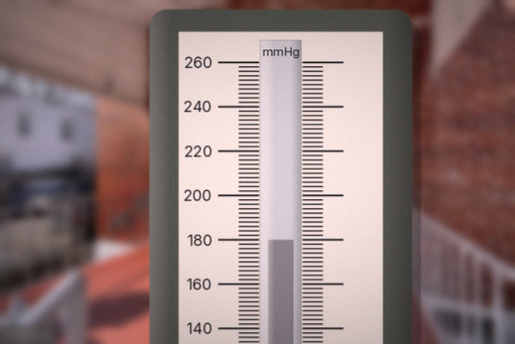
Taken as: 180
